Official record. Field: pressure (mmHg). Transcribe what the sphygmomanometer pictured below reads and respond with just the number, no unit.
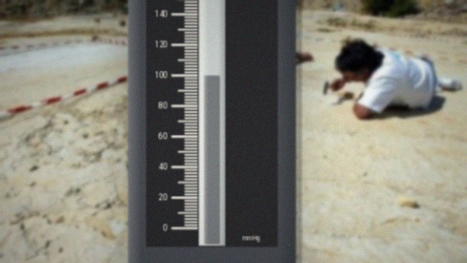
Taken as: 100
